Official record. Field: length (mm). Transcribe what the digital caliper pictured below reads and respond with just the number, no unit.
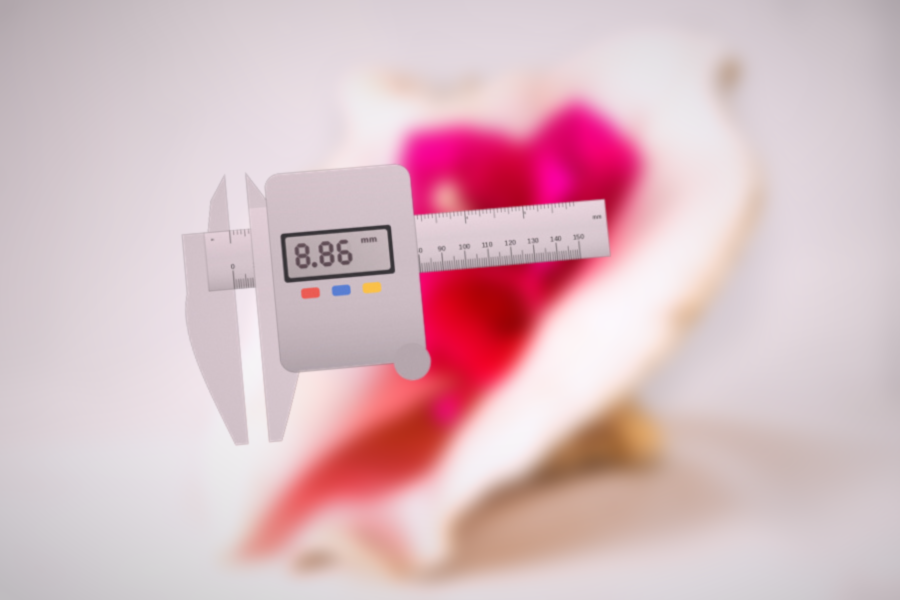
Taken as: 8.86
